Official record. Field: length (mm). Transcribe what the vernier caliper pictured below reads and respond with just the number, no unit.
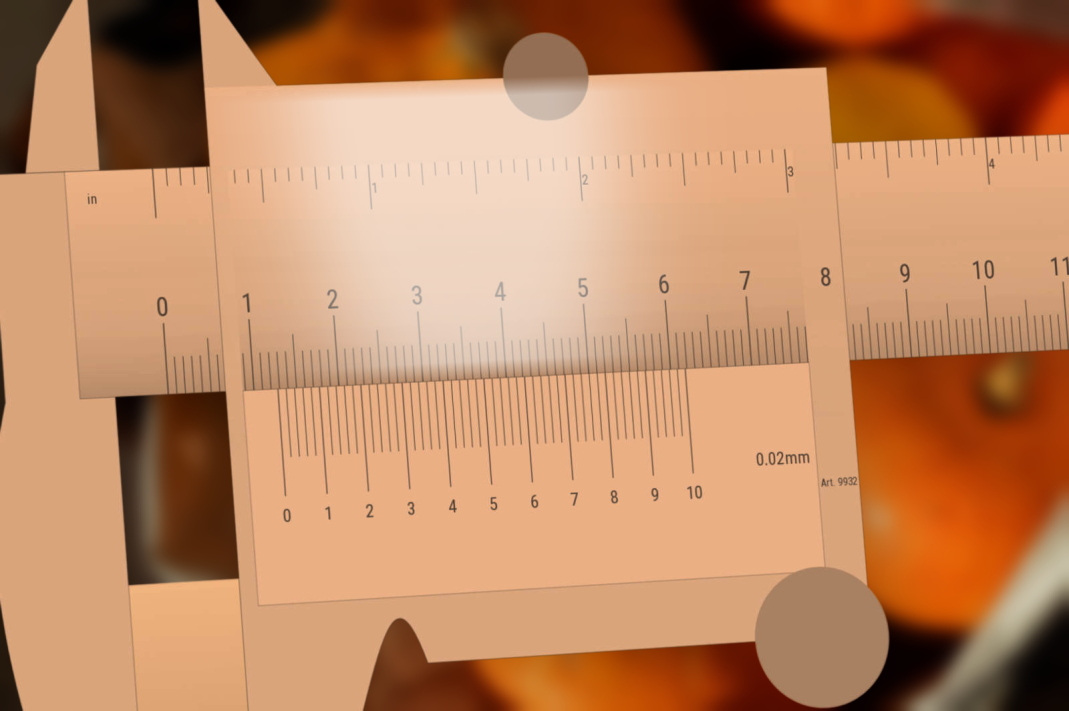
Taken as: 12.8
